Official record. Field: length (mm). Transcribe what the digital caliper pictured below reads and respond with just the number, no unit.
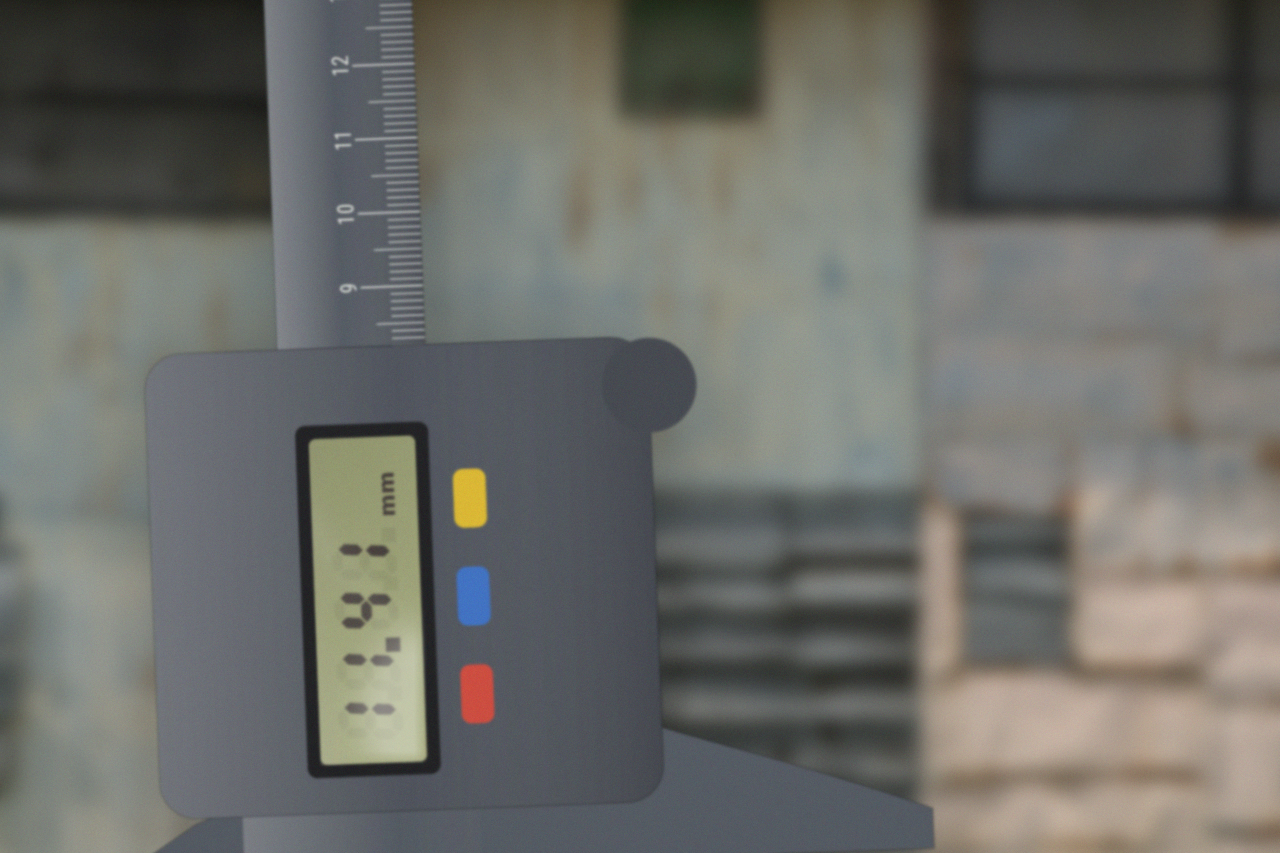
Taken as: 11.41
